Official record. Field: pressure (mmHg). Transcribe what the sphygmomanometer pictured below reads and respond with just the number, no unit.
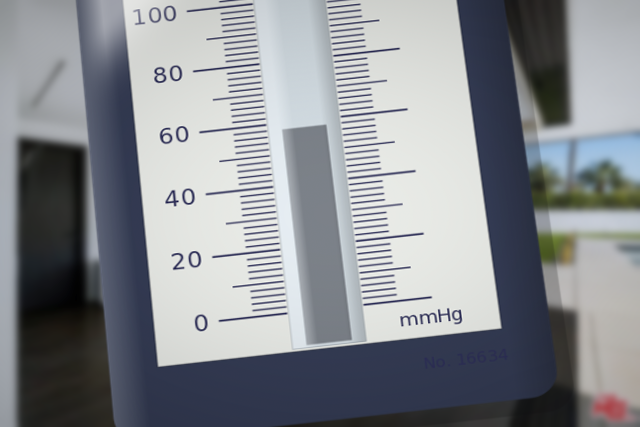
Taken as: 58
